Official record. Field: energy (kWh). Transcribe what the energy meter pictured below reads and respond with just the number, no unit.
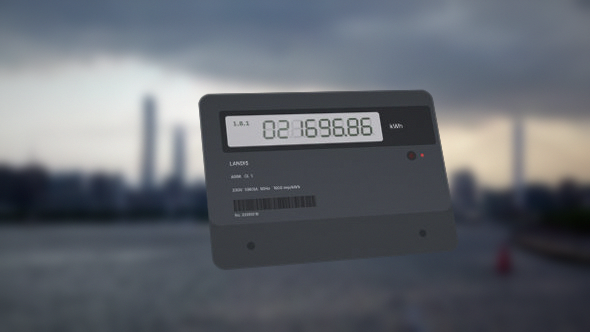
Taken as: 21696.86
